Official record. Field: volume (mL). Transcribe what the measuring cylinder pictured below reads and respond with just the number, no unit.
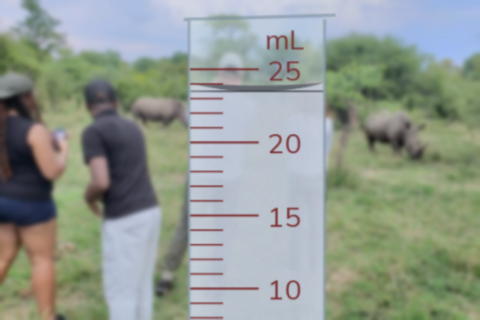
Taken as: 23.5
